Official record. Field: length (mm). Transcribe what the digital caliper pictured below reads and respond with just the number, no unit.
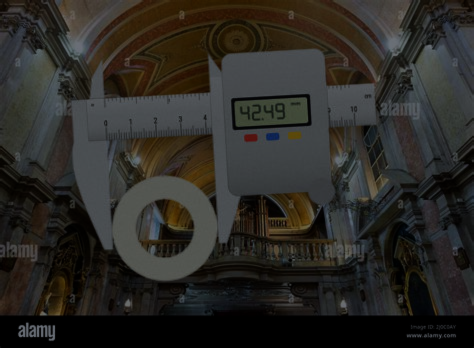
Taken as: 42.49
